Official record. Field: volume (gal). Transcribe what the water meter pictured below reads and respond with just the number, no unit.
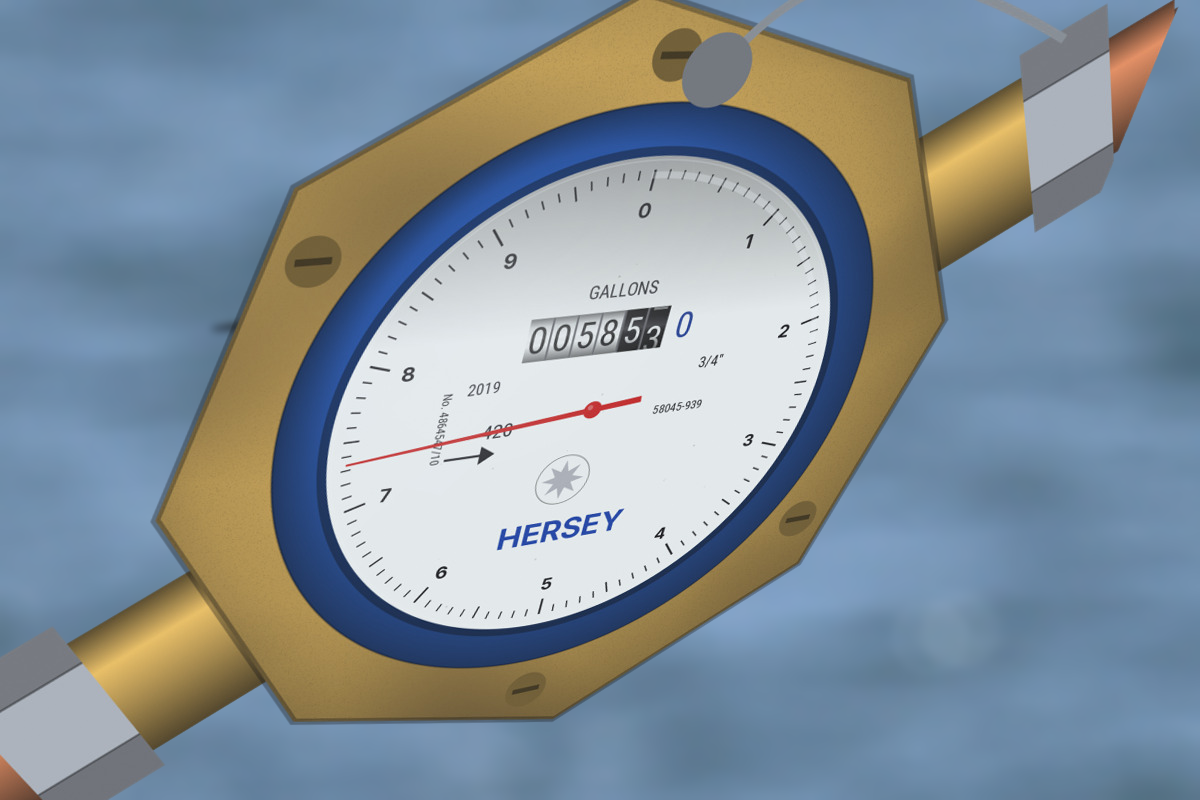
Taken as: 58527.3
